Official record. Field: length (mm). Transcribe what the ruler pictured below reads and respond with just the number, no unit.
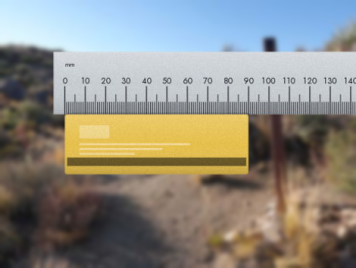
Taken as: 90
